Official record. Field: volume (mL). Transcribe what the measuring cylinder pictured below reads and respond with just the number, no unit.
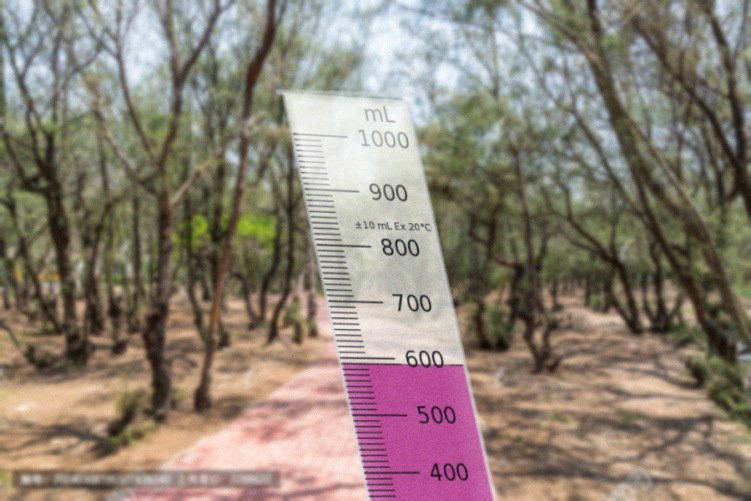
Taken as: 590
